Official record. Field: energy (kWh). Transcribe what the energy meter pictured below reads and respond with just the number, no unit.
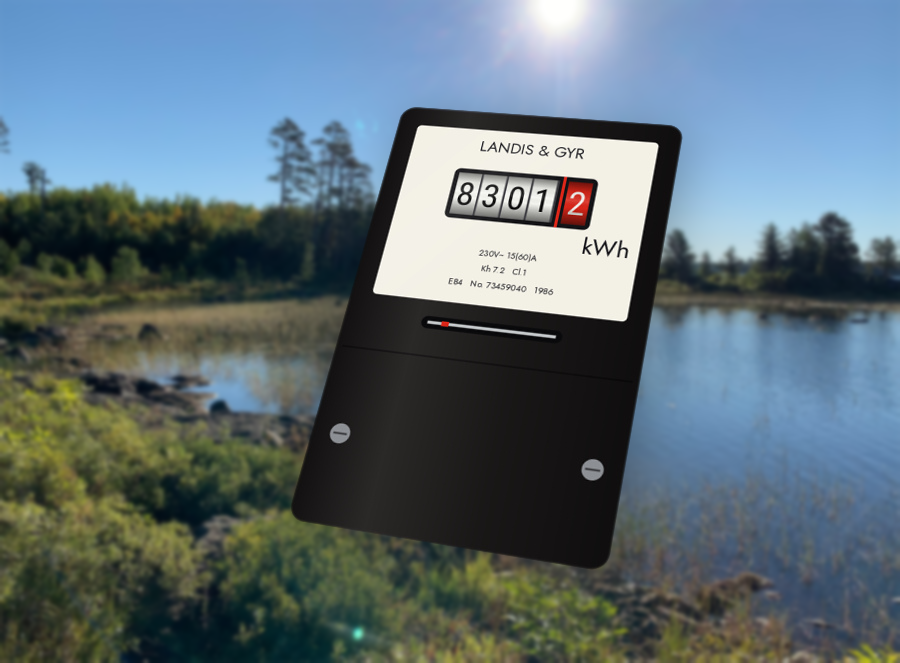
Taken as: 8301.2
